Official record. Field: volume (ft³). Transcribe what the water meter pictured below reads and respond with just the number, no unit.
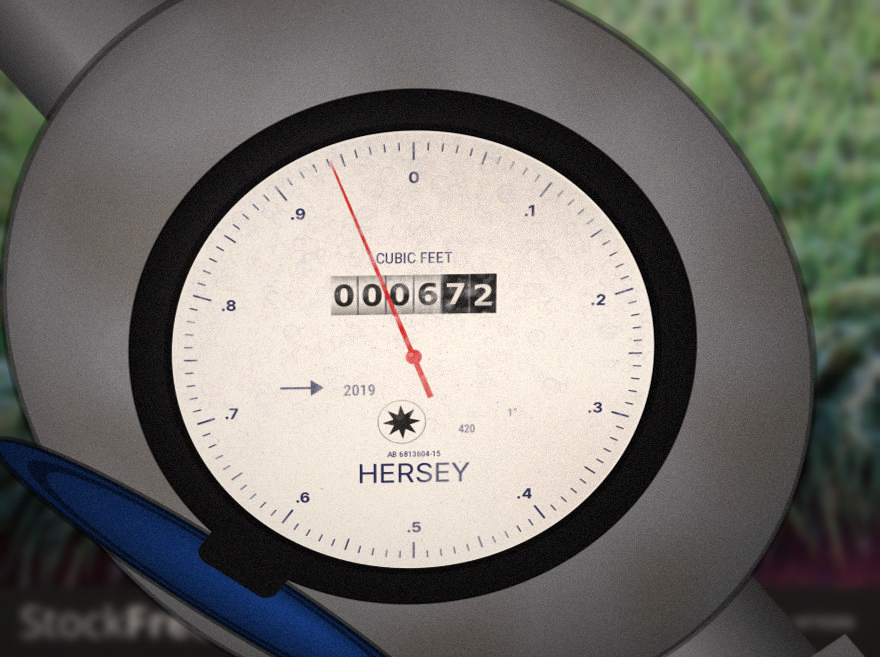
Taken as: 671.94
